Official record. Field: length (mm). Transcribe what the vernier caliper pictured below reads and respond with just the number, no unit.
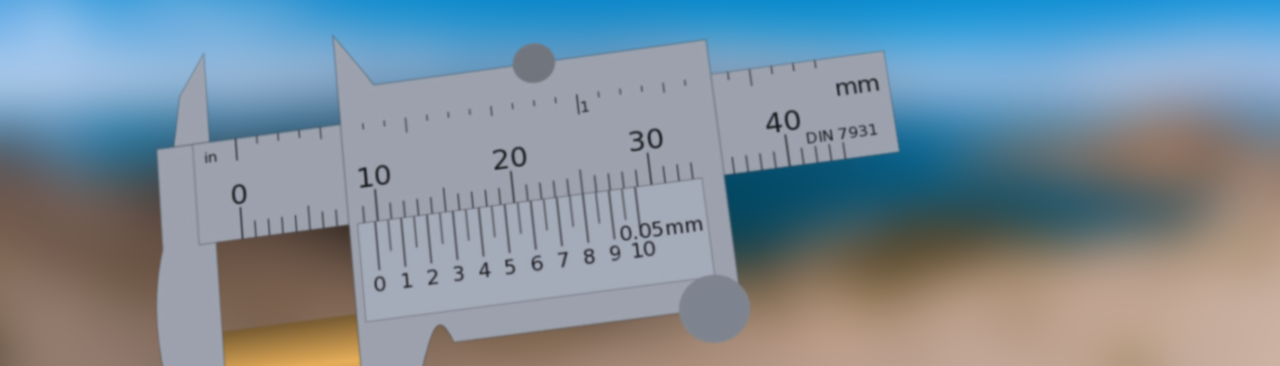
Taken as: 9.8
